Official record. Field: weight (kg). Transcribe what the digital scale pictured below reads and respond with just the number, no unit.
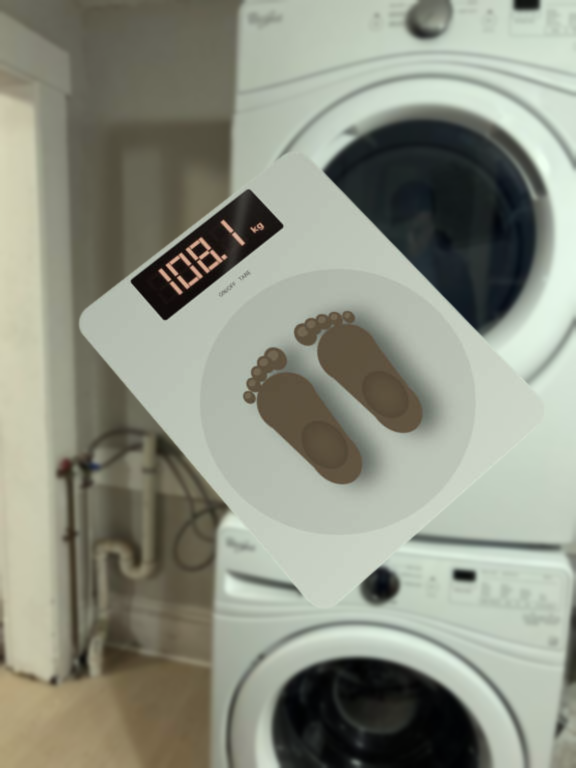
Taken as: 108.1
